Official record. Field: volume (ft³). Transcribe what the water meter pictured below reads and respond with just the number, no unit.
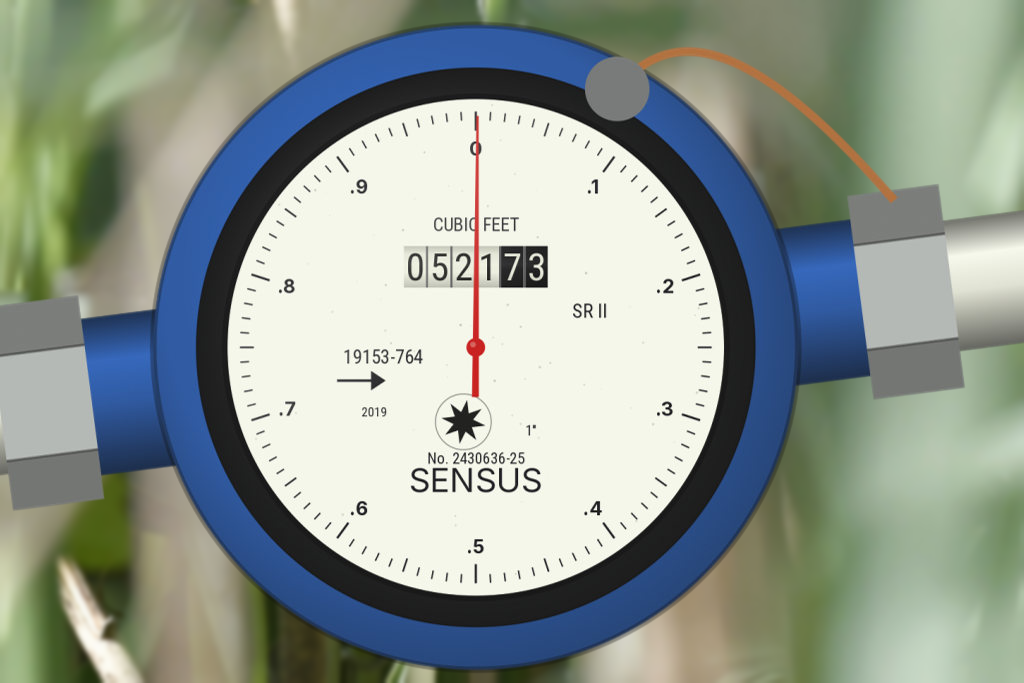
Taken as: 52173.00
